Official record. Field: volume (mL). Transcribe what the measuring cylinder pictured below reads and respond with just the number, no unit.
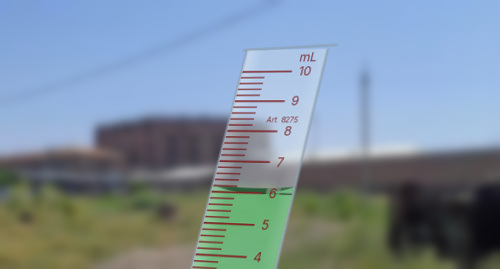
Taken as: 6
